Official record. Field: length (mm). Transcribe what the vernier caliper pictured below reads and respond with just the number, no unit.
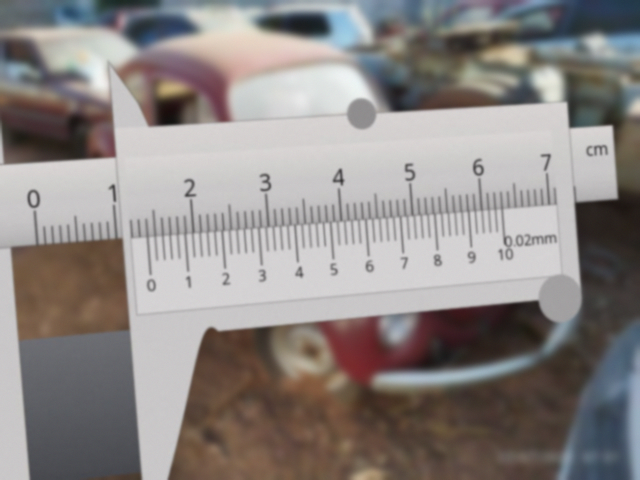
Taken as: 14.0
